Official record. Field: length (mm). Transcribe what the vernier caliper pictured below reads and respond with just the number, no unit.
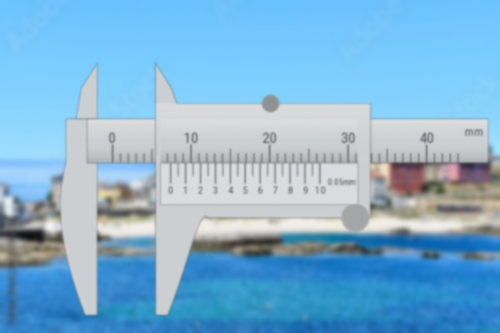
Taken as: 7.4
